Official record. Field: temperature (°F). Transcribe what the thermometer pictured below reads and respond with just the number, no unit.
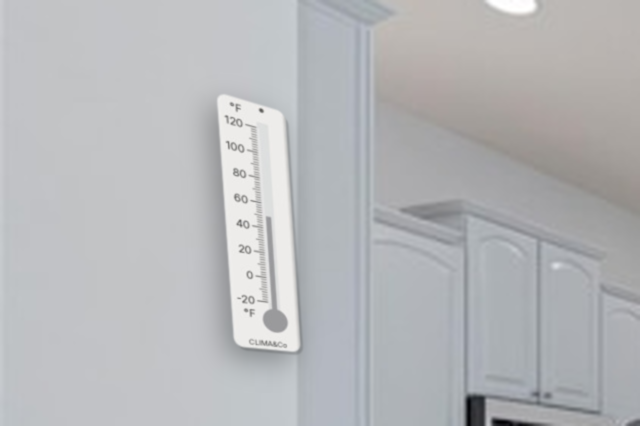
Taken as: 50
